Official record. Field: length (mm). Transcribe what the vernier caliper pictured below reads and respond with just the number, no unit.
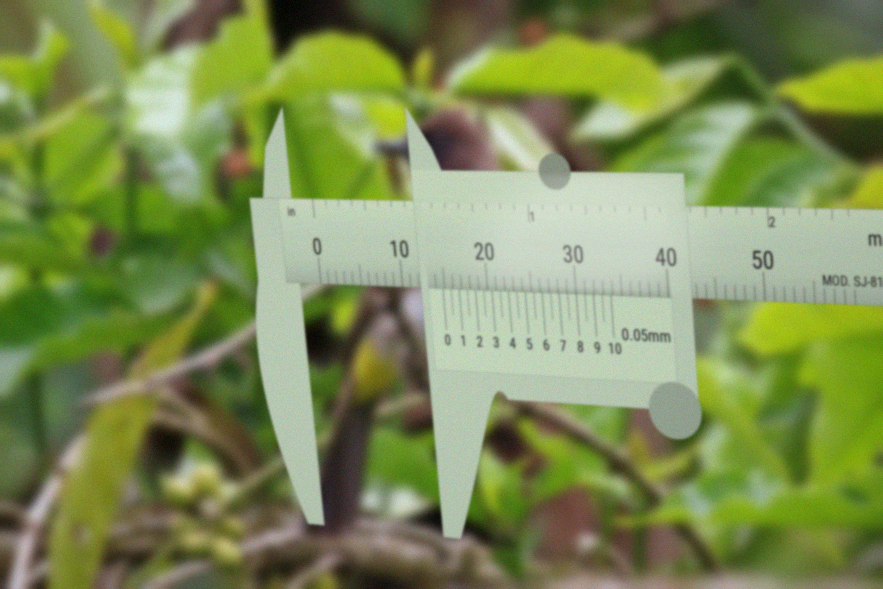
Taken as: 14.8
